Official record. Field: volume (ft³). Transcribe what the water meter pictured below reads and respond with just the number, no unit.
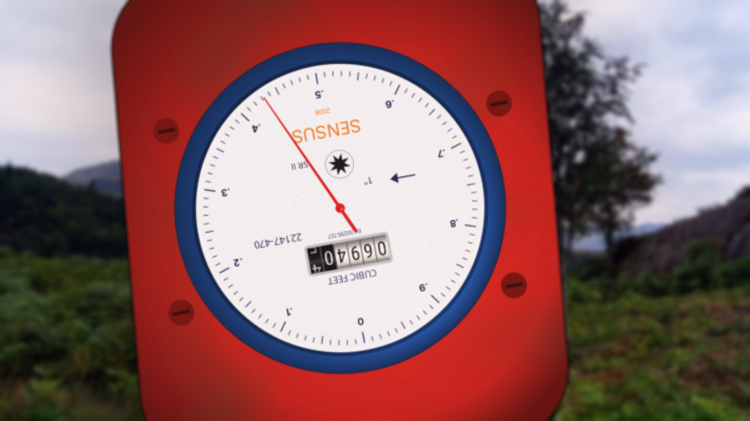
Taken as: 69404.43
